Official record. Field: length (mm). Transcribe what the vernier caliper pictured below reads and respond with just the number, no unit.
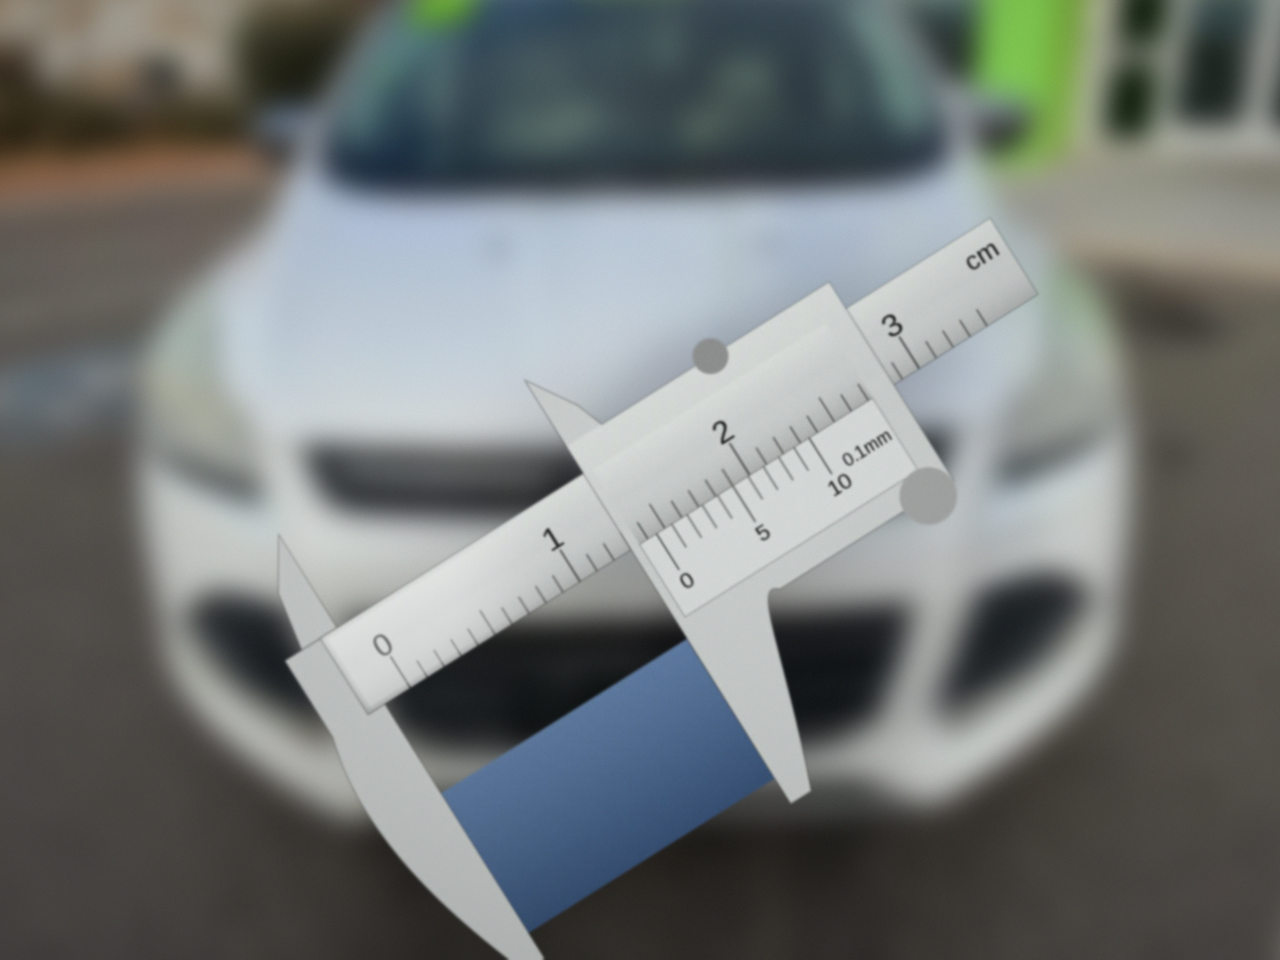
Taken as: 14.5
